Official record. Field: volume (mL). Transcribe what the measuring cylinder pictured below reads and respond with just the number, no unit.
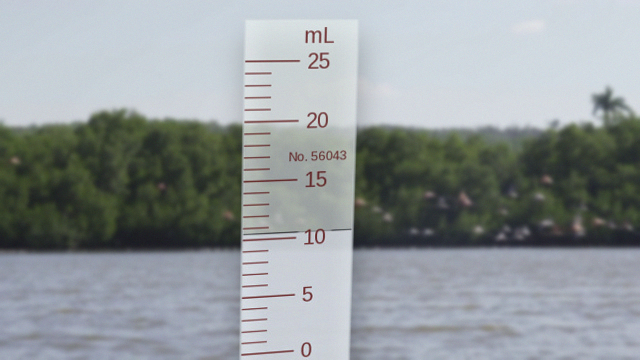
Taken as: 10.5
